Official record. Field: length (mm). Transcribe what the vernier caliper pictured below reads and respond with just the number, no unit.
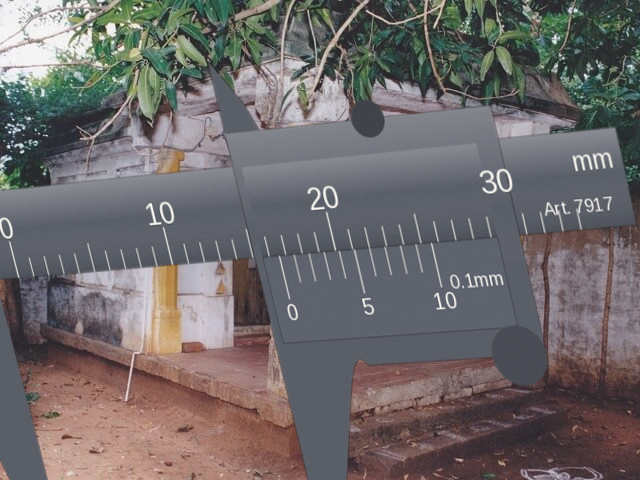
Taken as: 16.6
